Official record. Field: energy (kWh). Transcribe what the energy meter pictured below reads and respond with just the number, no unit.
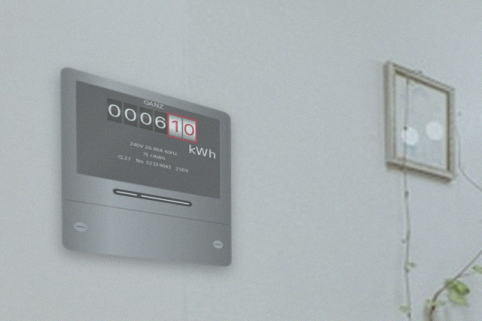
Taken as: 6.10
